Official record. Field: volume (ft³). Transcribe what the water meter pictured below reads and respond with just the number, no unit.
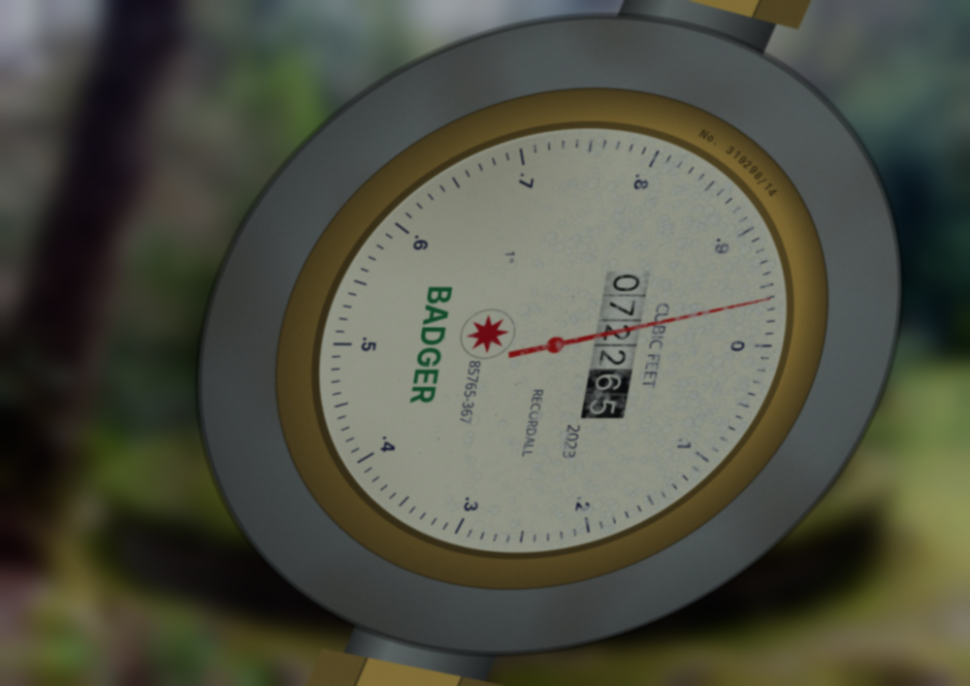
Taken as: 72264.96
